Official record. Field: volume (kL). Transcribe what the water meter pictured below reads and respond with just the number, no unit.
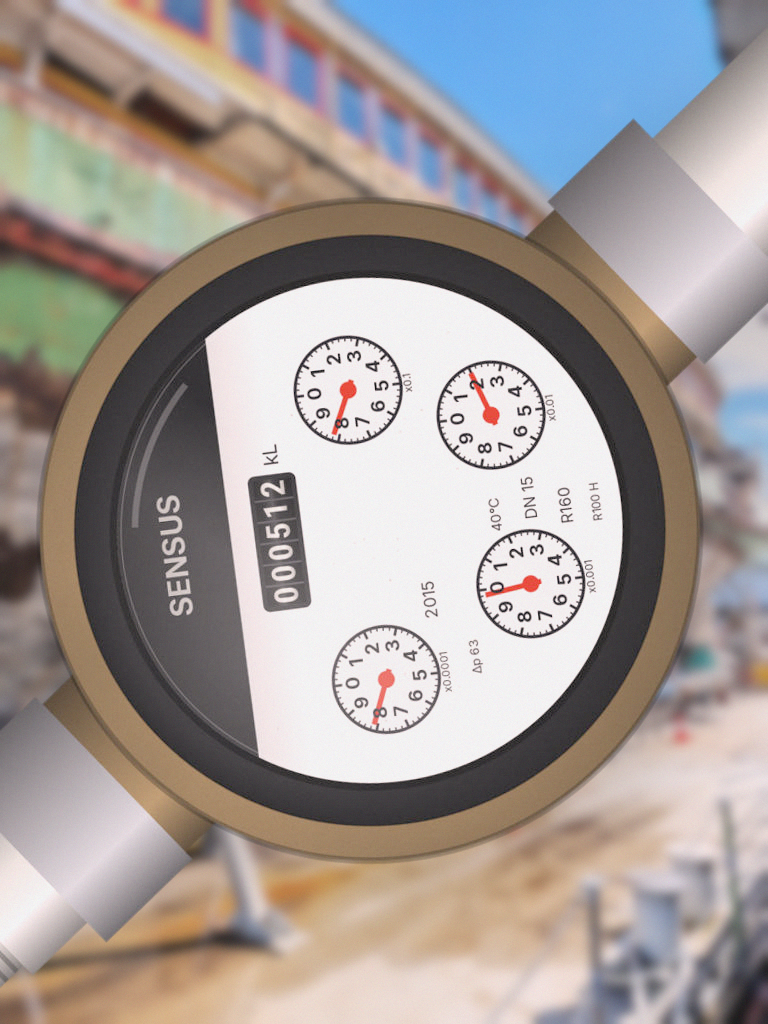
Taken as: 512.8198
